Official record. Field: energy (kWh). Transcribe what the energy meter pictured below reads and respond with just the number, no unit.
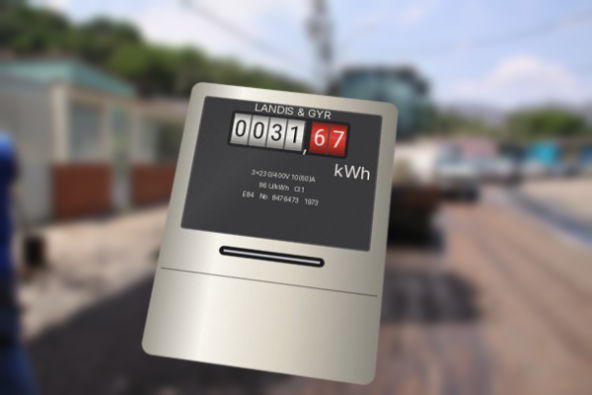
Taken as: 31.67
